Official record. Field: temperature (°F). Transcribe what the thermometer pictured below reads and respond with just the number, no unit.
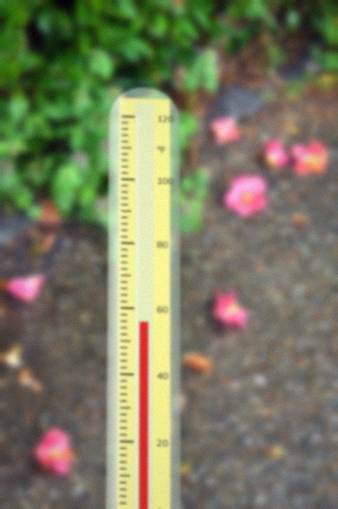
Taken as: 56
